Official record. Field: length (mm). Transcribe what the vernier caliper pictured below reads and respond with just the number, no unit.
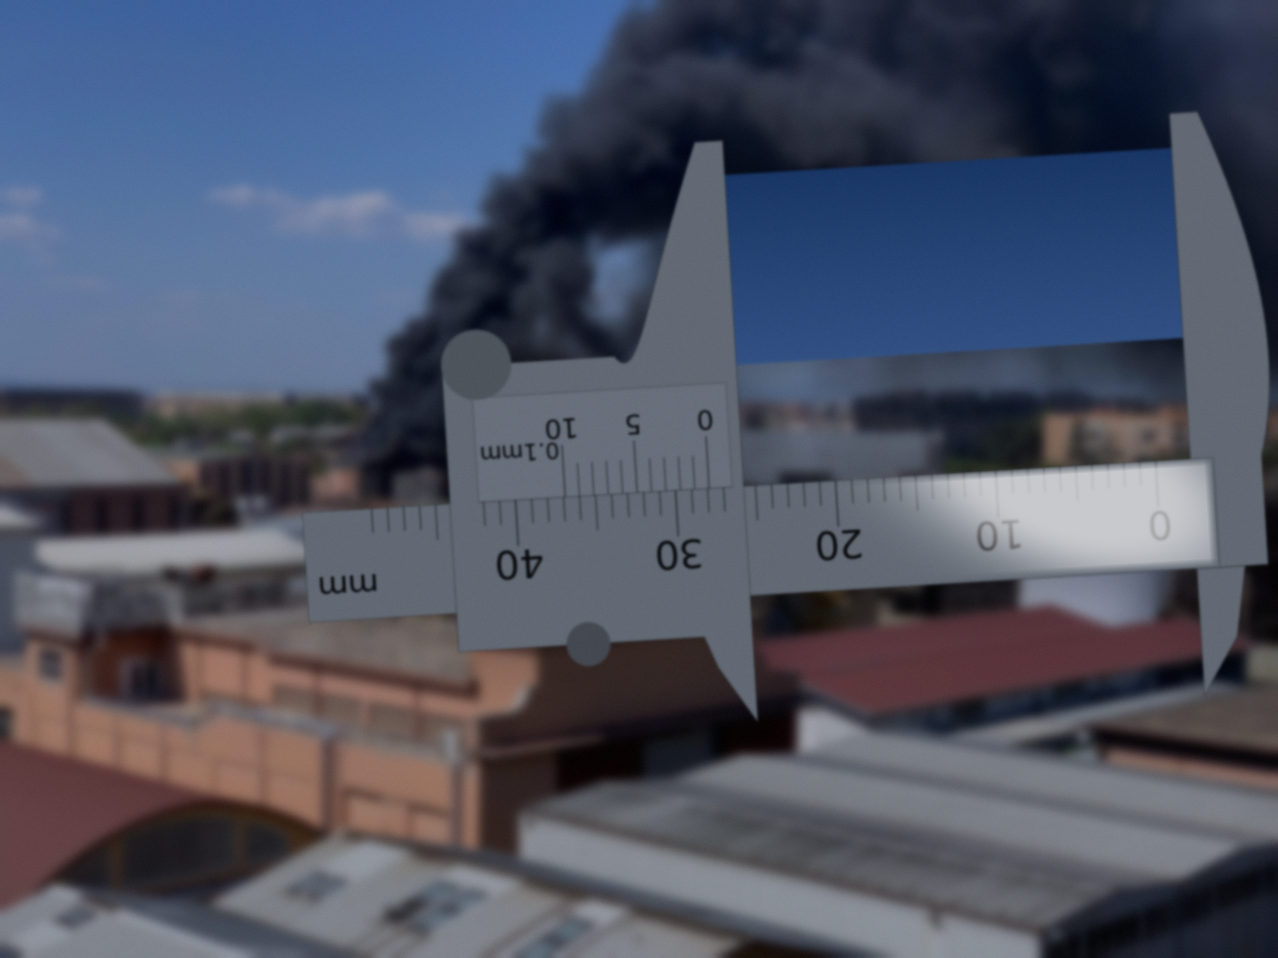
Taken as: 27.9
